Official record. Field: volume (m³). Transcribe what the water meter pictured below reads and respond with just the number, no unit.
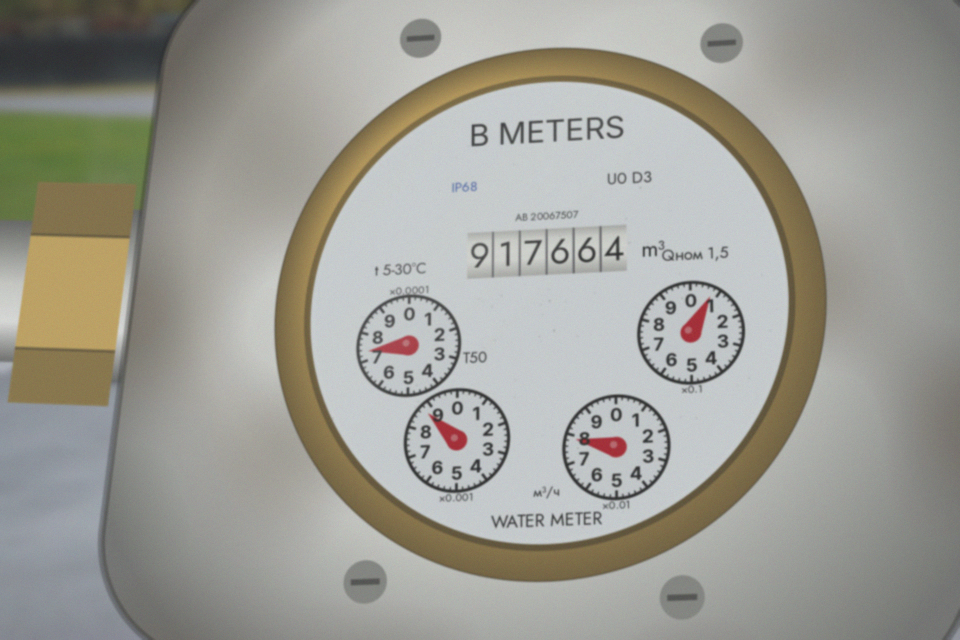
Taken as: 917664.0787
